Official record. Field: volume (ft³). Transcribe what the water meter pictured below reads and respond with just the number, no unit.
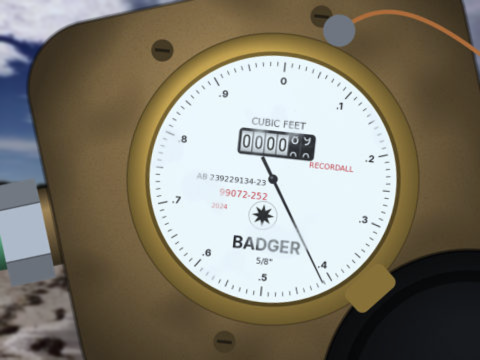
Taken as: 89.41
